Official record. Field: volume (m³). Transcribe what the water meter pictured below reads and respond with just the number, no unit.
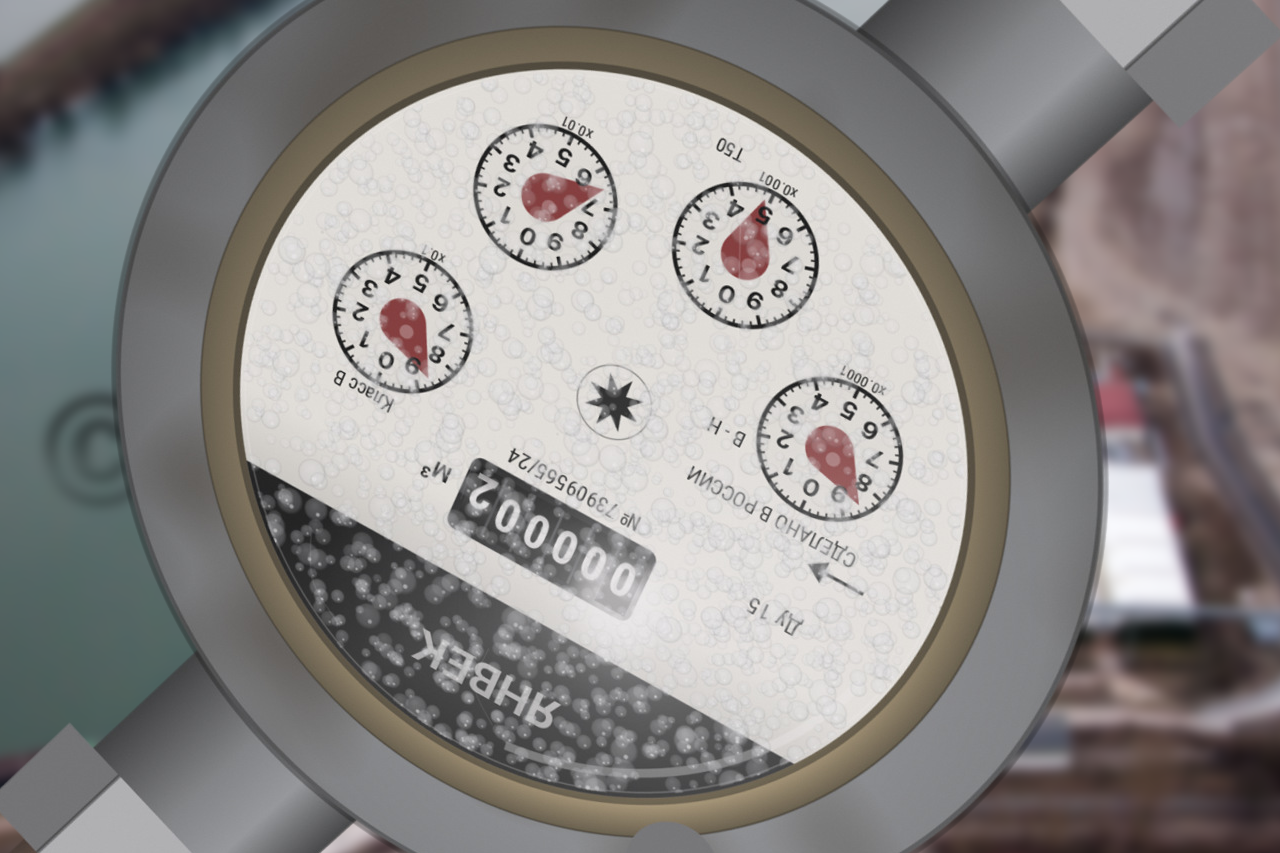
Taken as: 1.8648
